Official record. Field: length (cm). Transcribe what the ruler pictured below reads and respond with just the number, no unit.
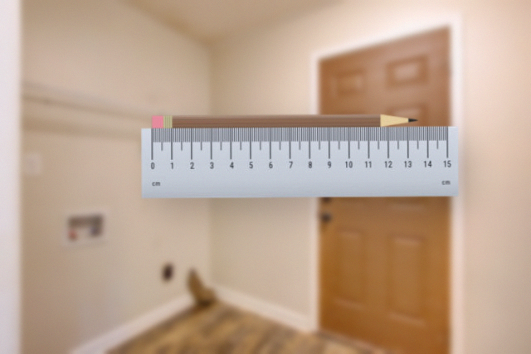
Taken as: 13.5
